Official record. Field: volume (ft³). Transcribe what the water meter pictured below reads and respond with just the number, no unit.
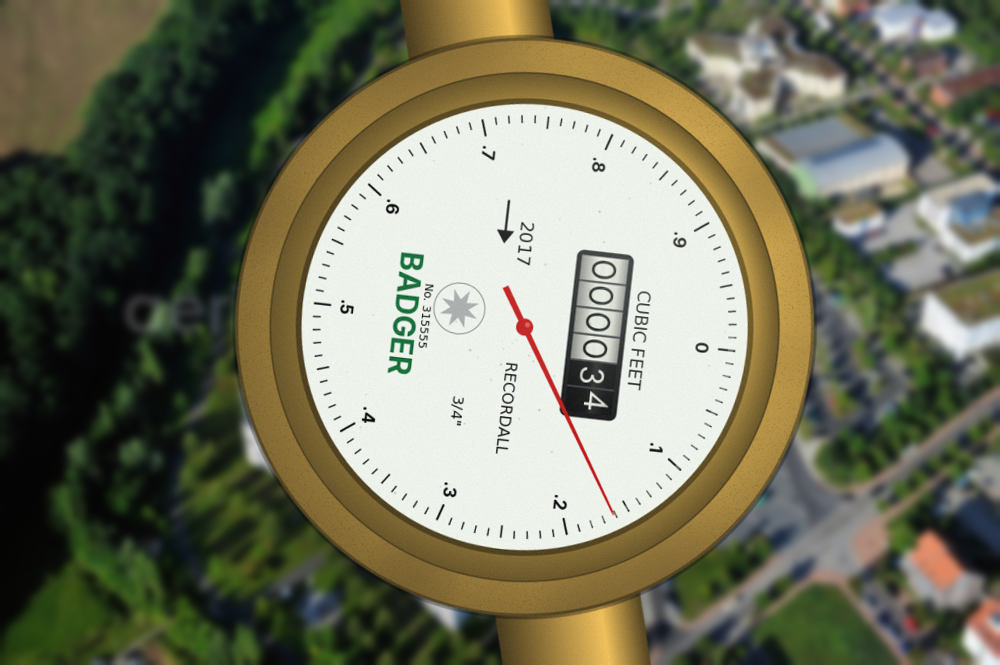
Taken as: 34.16
